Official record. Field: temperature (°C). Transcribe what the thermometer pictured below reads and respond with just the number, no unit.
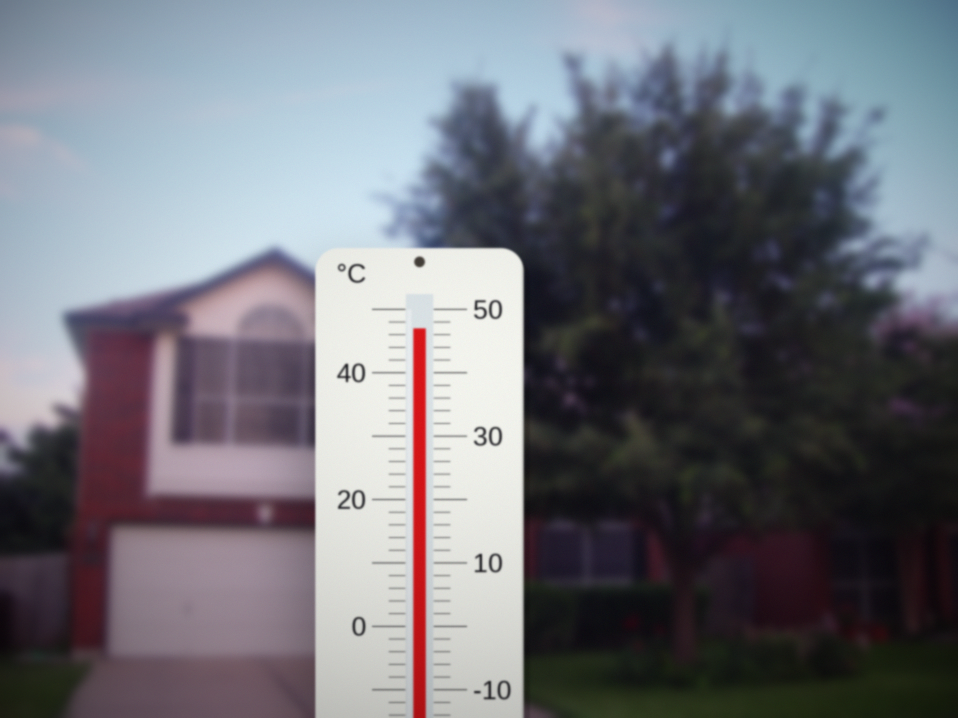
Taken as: 47
